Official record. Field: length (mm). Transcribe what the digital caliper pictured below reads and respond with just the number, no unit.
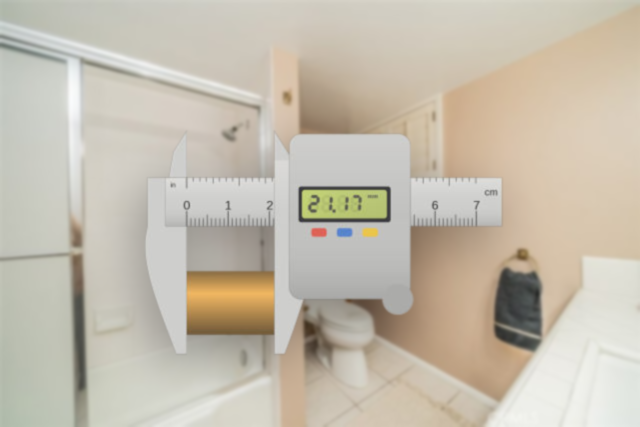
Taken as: 21.17
